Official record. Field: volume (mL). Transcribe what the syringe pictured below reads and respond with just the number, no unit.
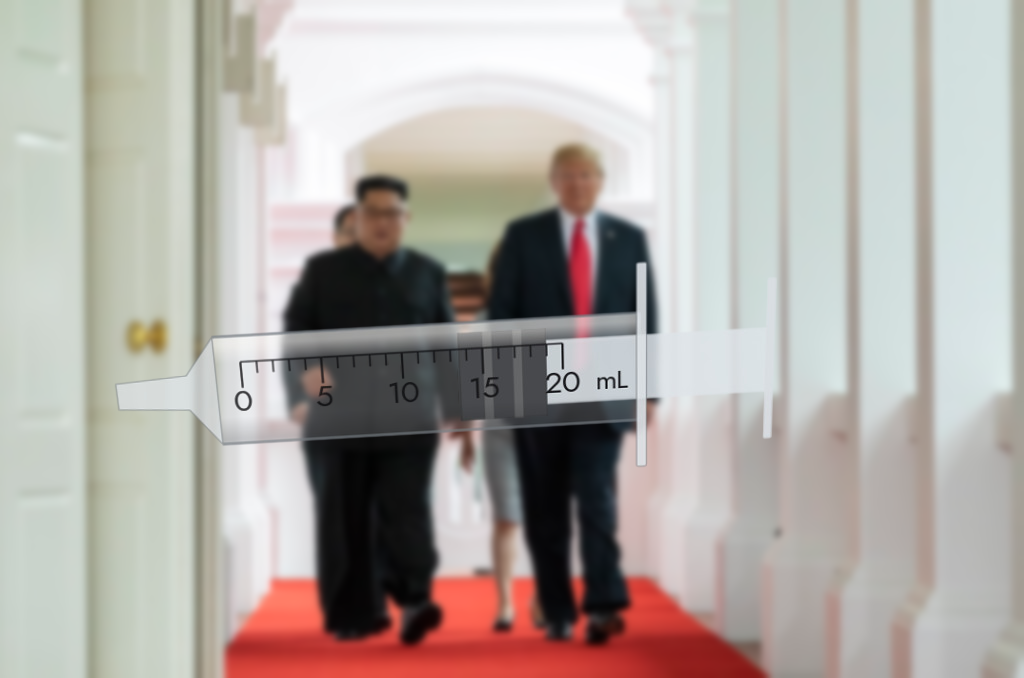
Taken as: 13.5
